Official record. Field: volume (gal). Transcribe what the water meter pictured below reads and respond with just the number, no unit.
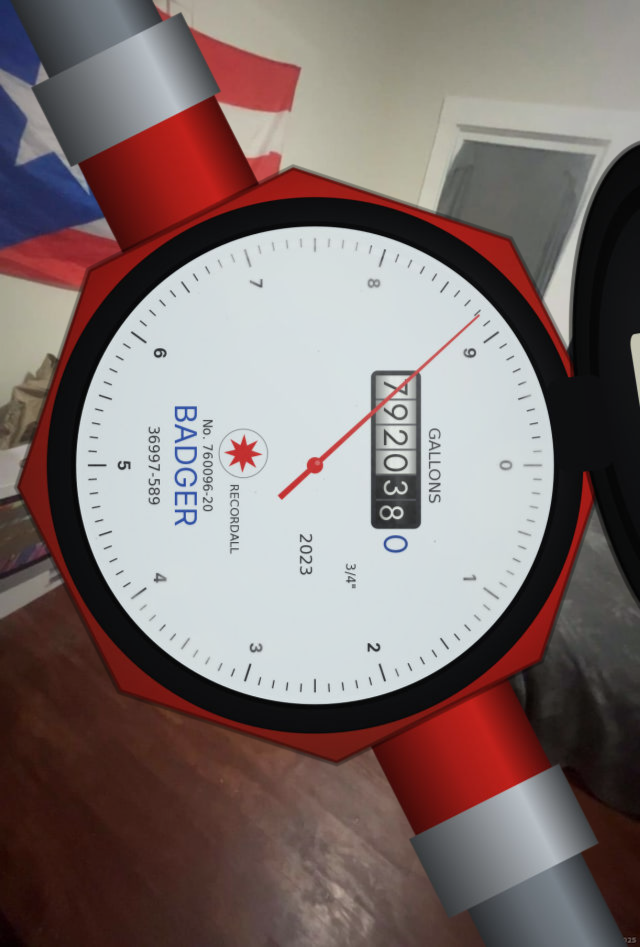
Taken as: 7920378.8
